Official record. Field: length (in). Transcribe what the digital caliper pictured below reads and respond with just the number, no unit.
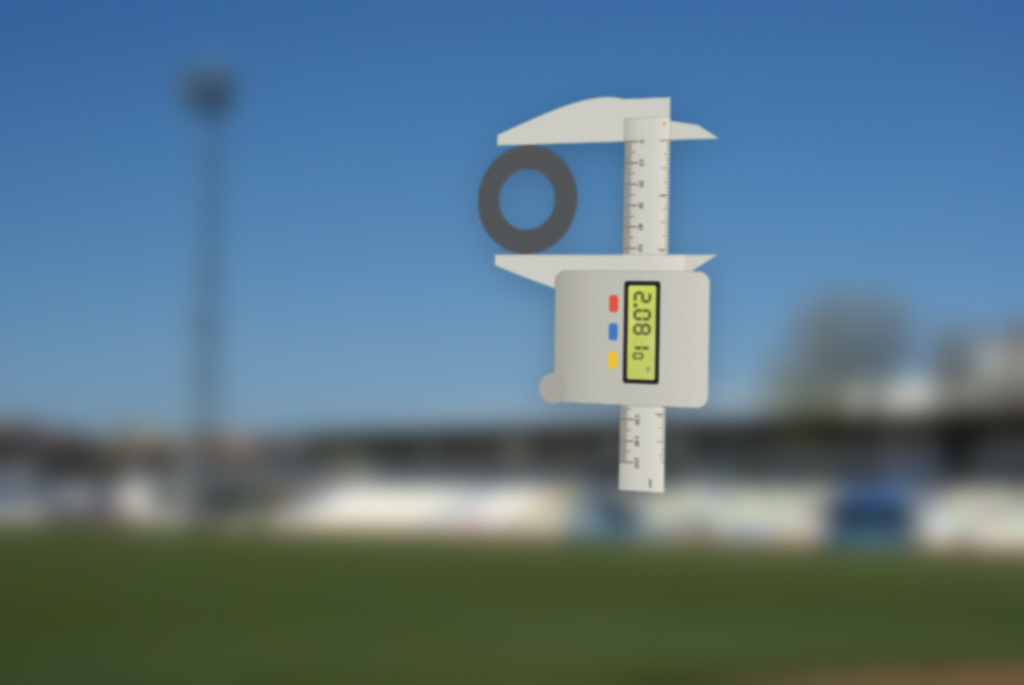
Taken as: 2.0810
